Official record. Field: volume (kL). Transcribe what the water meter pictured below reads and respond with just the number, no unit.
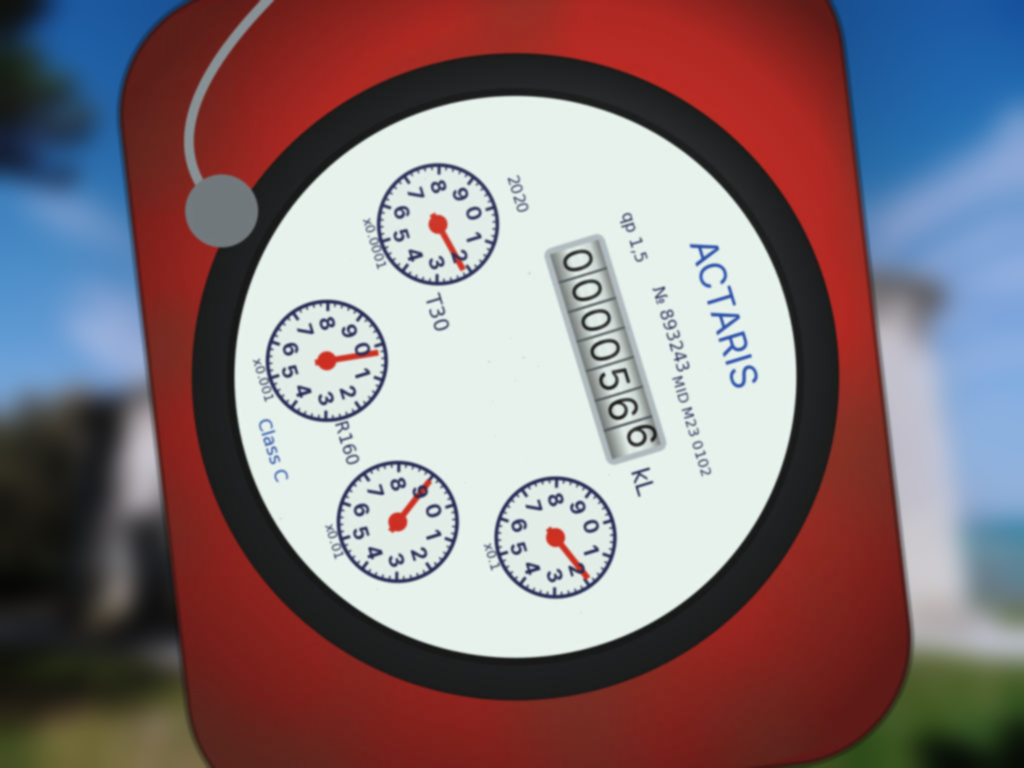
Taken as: 566.1902
